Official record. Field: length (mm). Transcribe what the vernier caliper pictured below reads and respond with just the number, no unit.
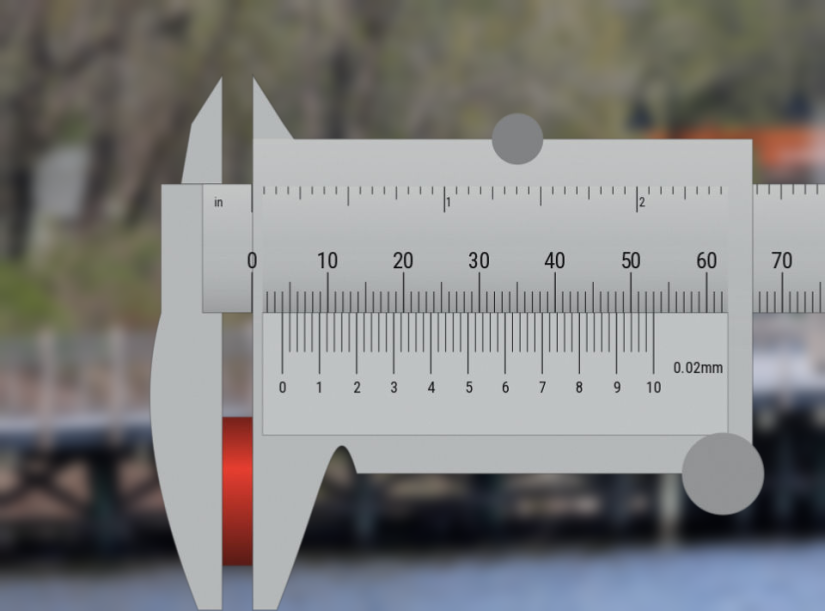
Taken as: 4.0
